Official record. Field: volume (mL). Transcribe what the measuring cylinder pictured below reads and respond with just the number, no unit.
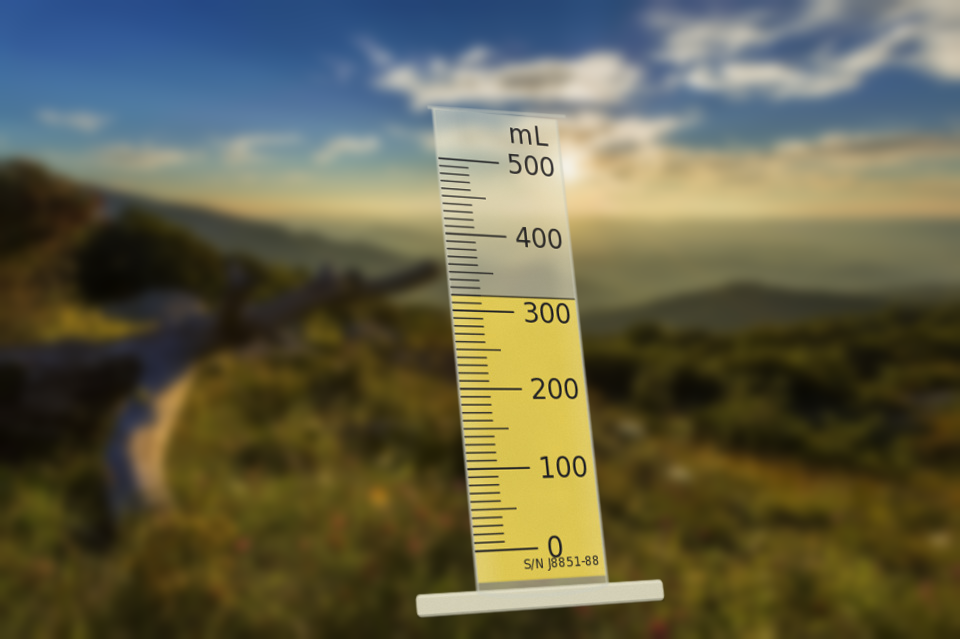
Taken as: 320
